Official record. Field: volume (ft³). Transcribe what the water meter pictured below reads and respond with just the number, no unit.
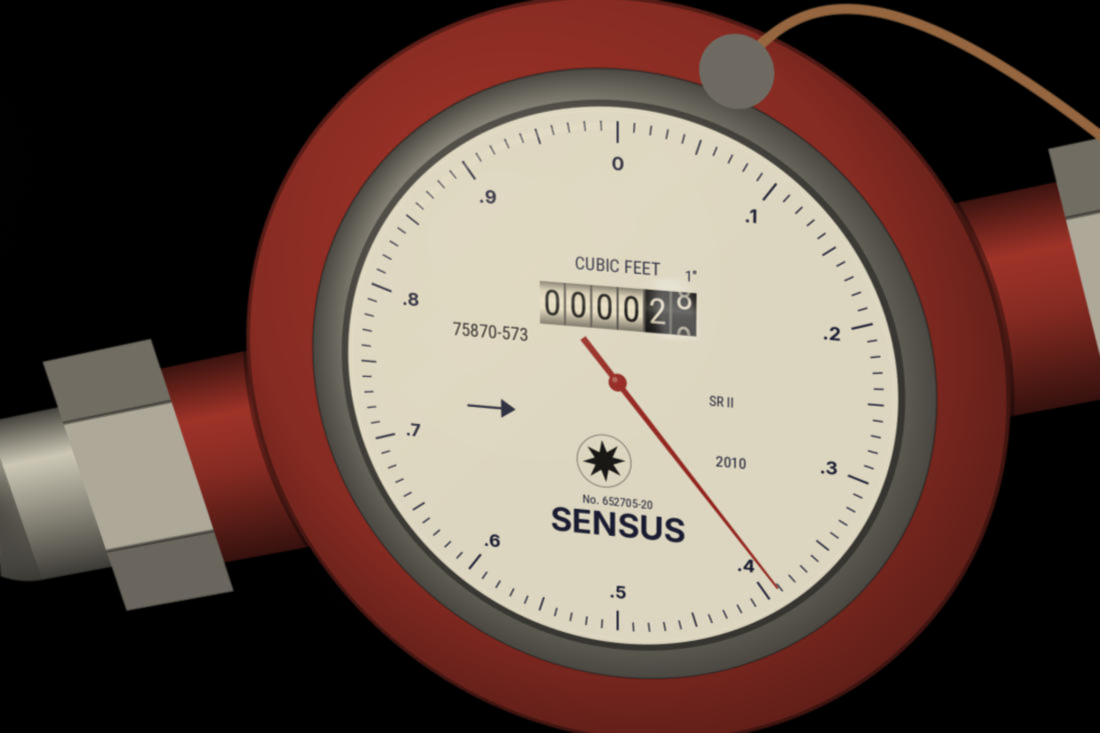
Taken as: 28.39
